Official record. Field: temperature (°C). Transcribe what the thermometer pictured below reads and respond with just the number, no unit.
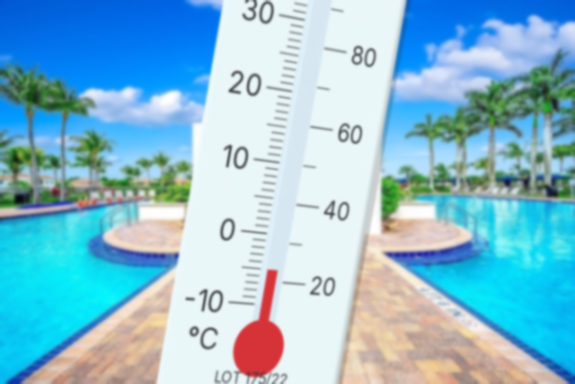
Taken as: -5
